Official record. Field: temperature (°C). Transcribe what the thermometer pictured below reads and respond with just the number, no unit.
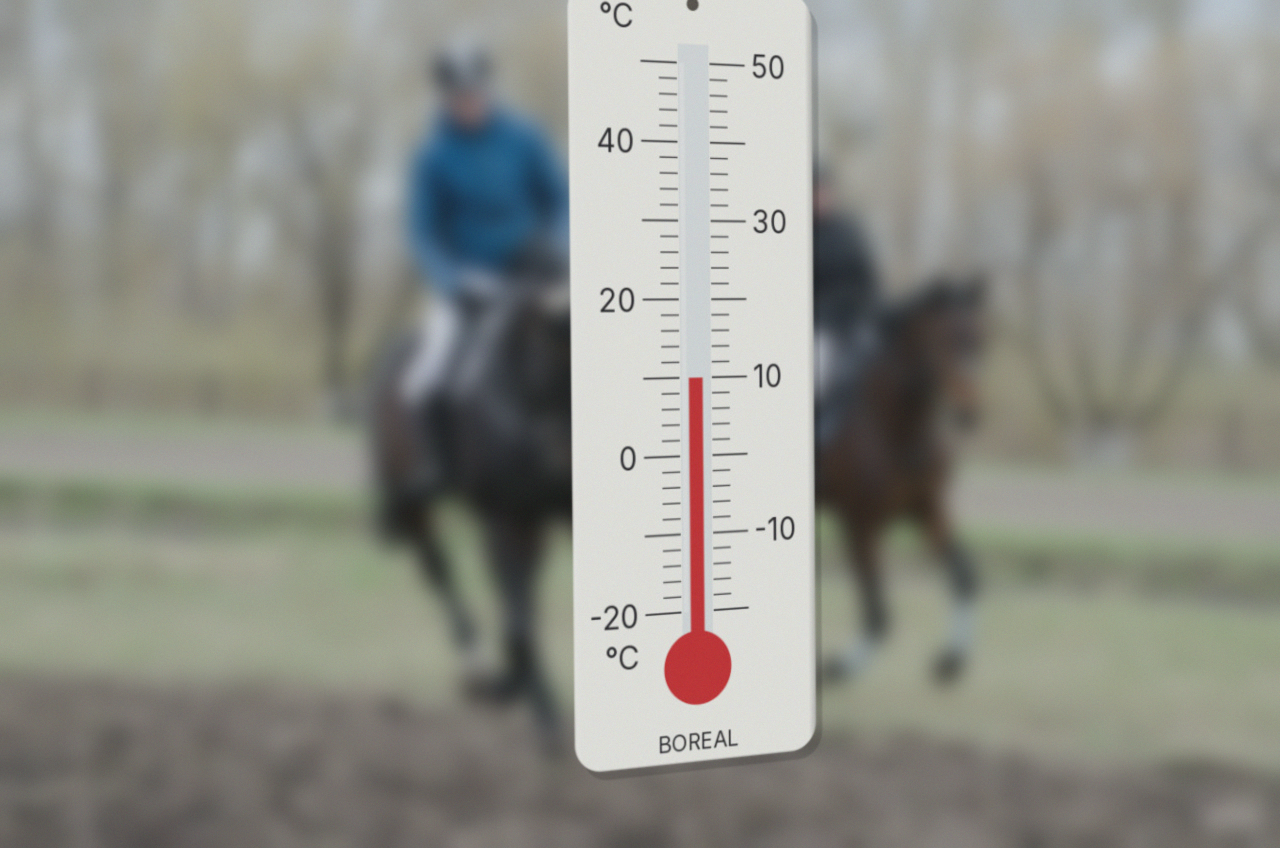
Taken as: 10
